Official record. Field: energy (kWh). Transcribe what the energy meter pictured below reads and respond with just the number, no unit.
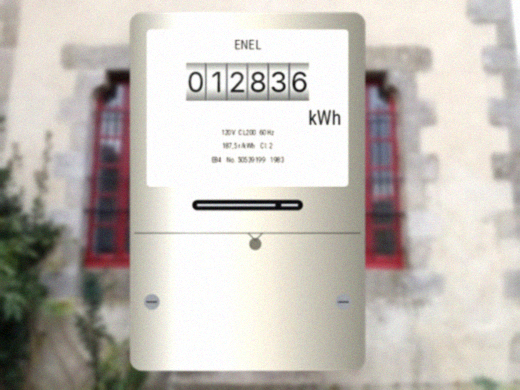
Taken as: 12836
